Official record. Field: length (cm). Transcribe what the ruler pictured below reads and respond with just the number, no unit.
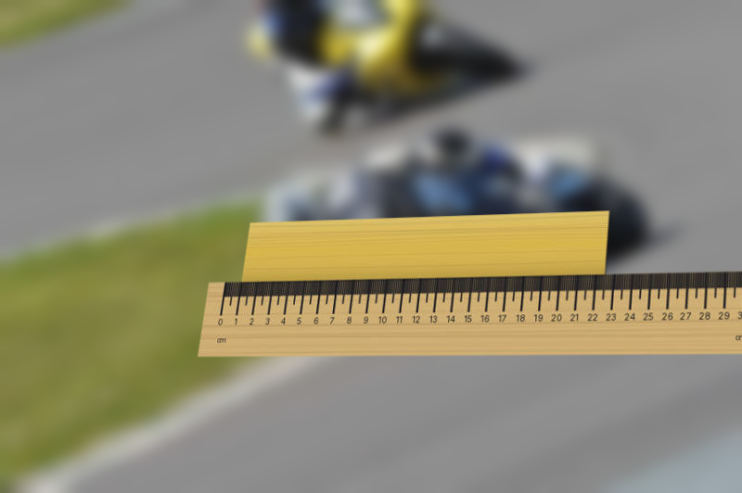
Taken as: 21.5
